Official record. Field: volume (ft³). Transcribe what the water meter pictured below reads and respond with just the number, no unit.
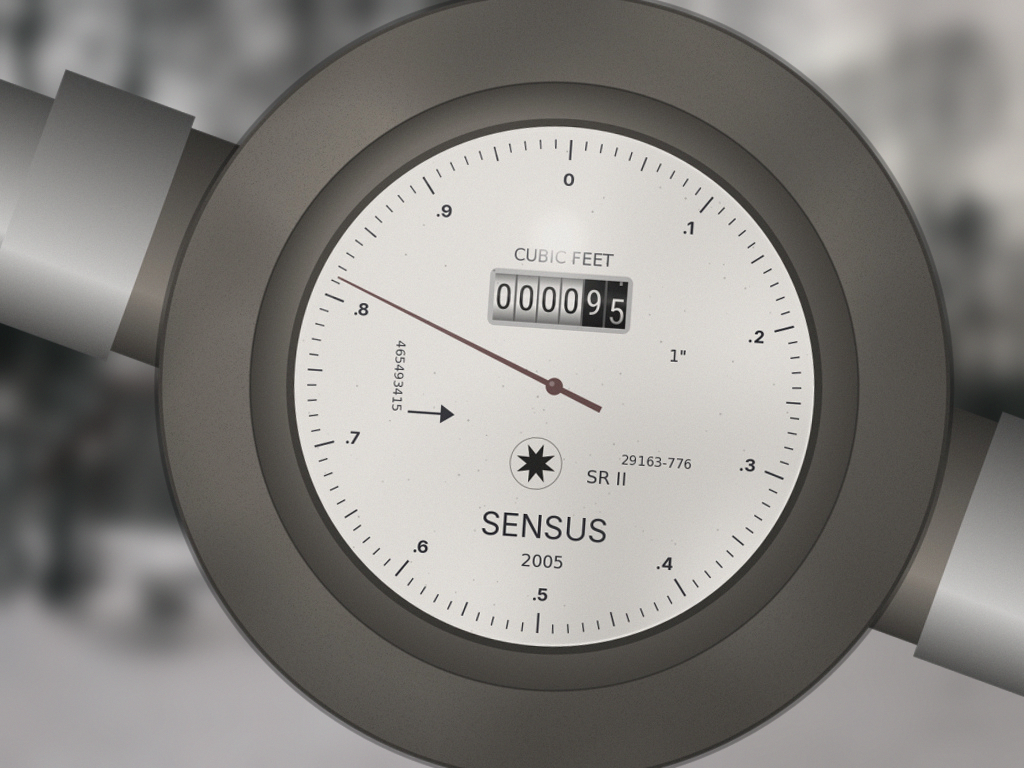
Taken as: 94.81
